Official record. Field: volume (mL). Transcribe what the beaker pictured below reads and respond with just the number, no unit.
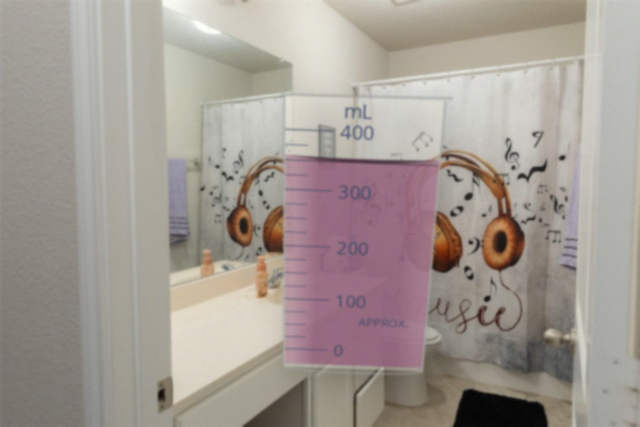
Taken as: 350
